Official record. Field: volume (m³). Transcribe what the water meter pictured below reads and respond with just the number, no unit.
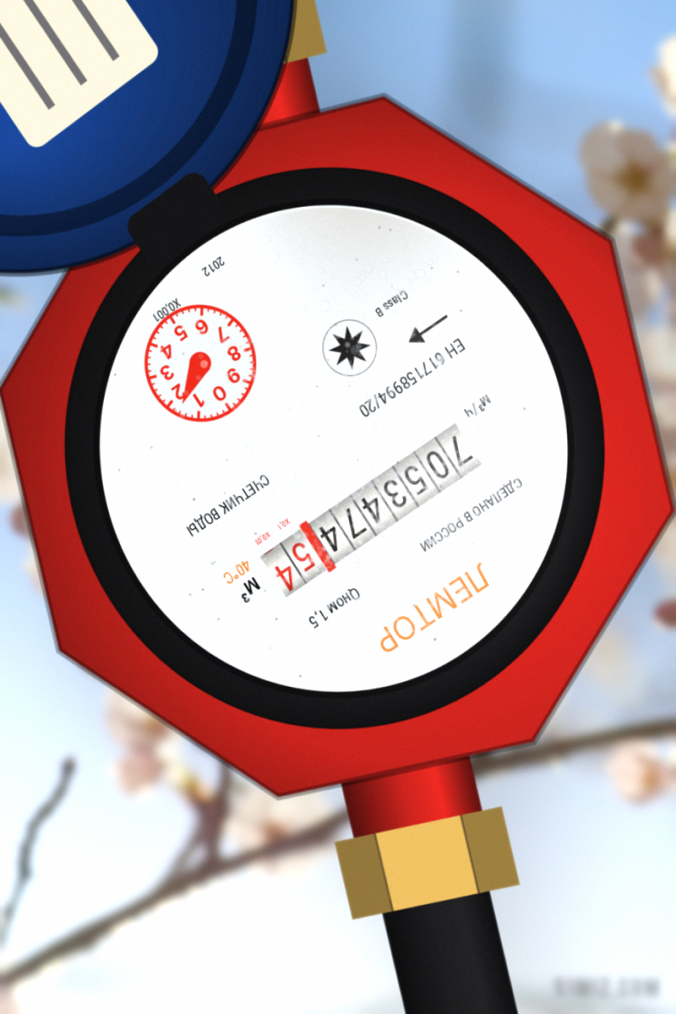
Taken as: 7053474.541
